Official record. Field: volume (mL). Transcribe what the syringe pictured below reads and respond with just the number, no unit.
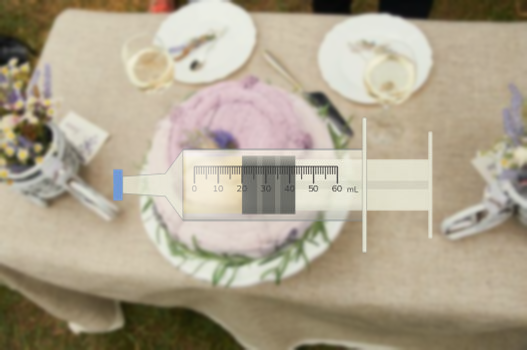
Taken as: 20
